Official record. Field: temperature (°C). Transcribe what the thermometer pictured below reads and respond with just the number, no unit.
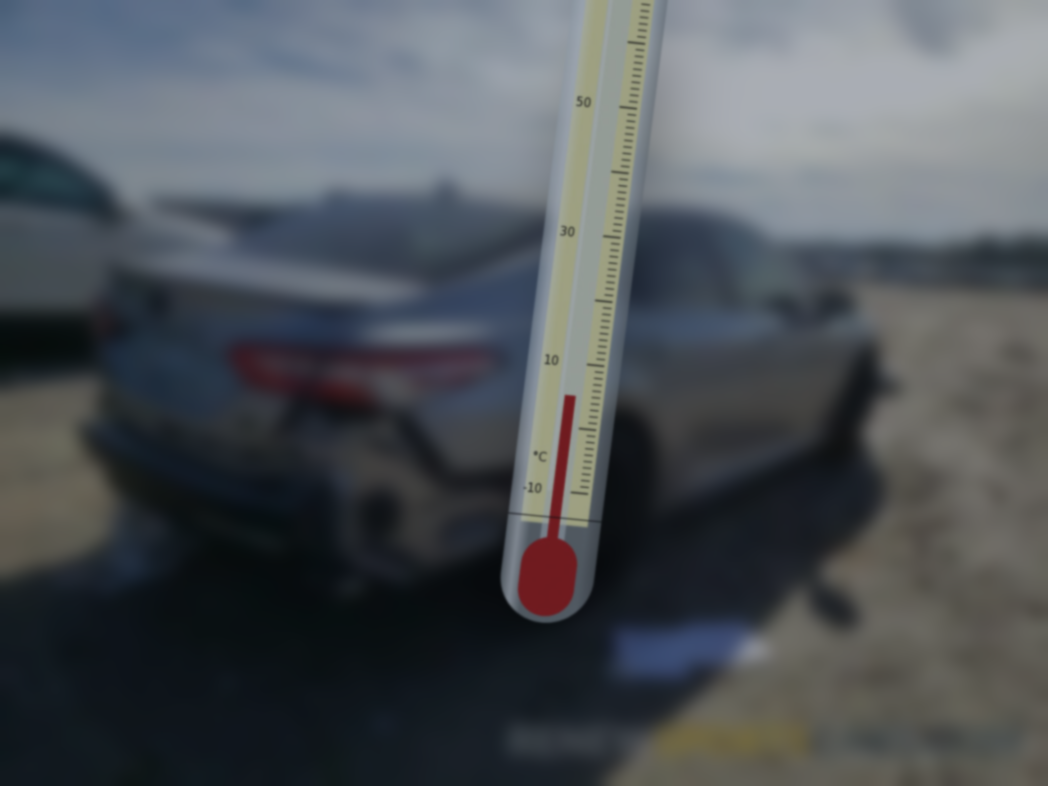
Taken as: 5
